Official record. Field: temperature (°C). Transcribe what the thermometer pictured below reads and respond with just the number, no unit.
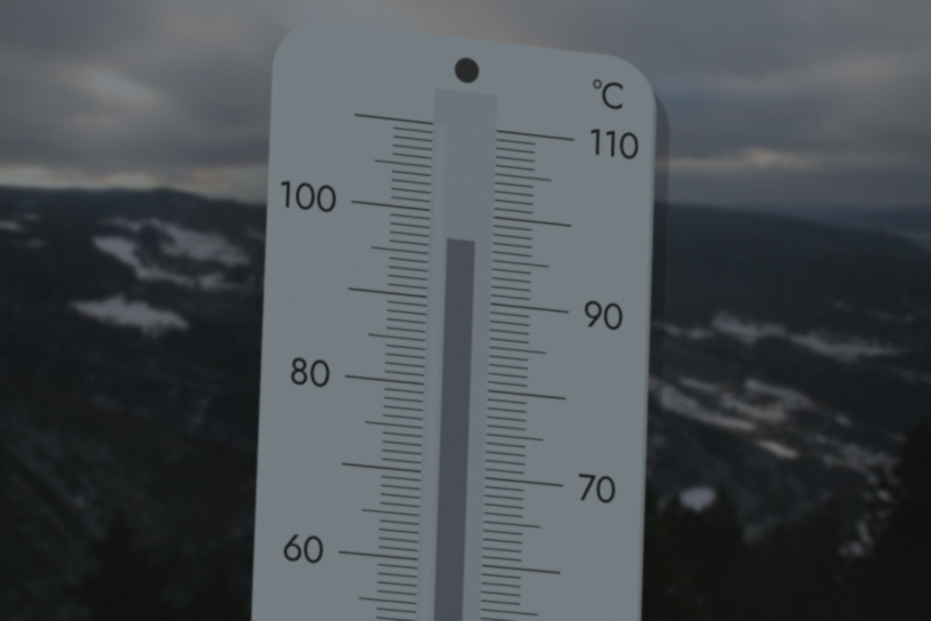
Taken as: 97
